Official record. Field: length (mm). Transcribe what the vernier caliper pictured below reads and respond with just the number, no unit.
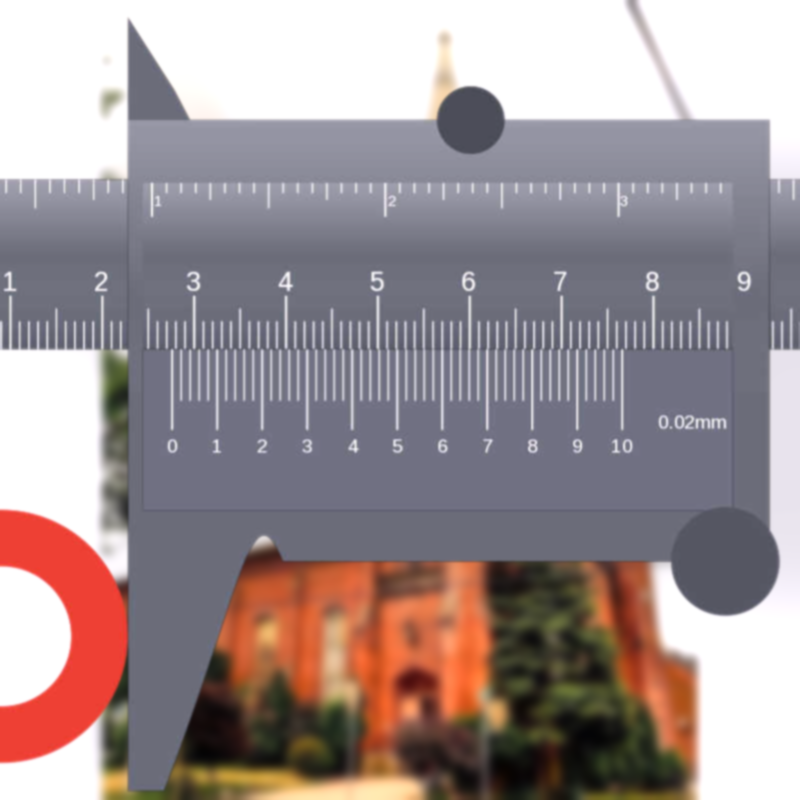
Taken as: 27.6
